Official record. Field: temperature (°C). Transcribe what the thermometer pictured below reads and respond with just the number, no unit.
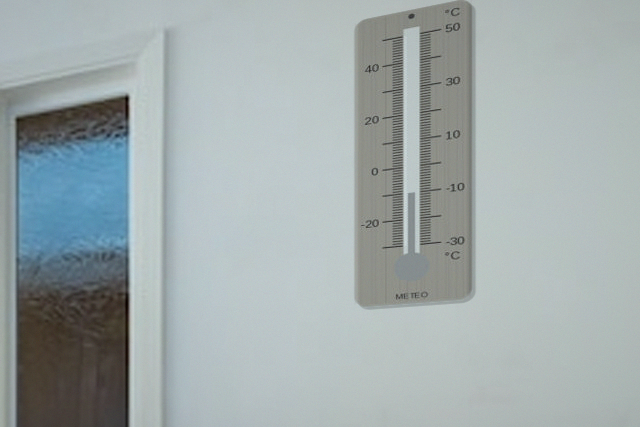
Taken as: -10
